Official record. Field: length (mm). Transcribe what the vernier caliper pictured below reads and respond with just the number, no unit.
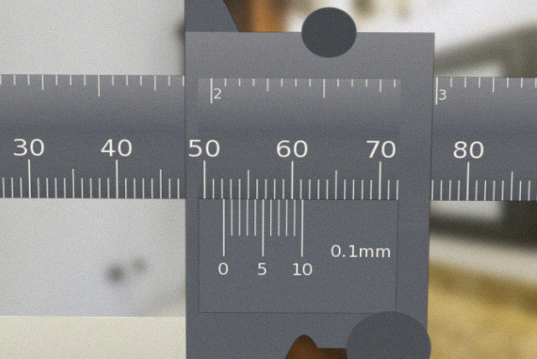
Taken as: 52.2
